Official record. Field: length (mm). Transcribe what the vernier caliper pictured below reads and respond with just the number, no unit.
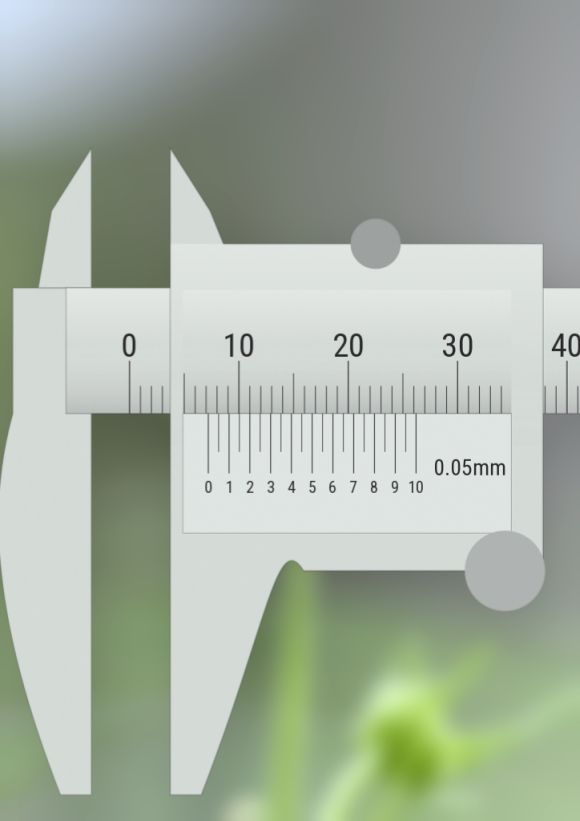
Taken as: 7.2
